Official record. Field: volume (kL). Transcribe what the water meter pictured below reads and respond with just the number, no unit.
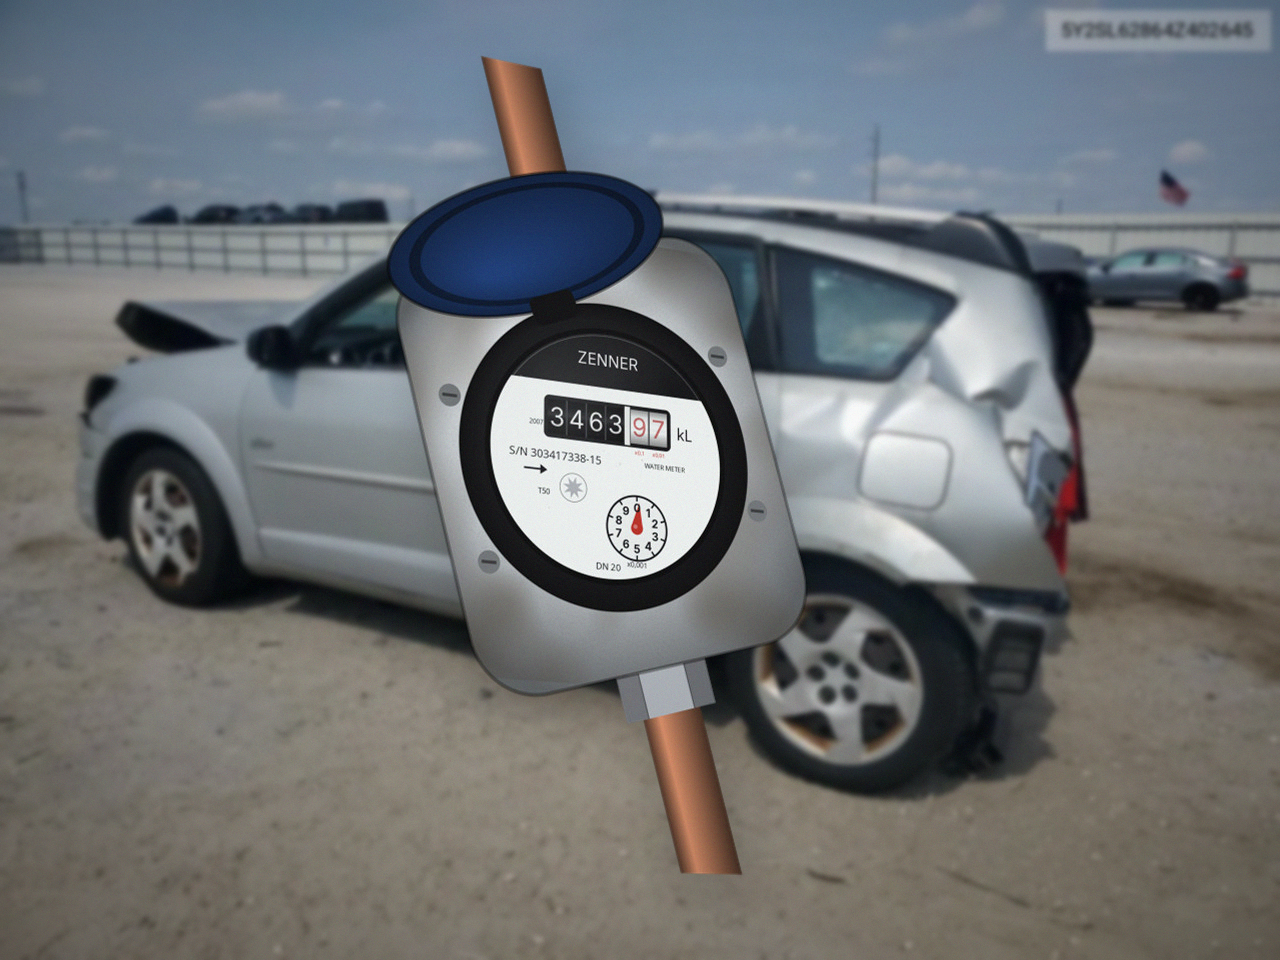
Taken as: 3463.970
